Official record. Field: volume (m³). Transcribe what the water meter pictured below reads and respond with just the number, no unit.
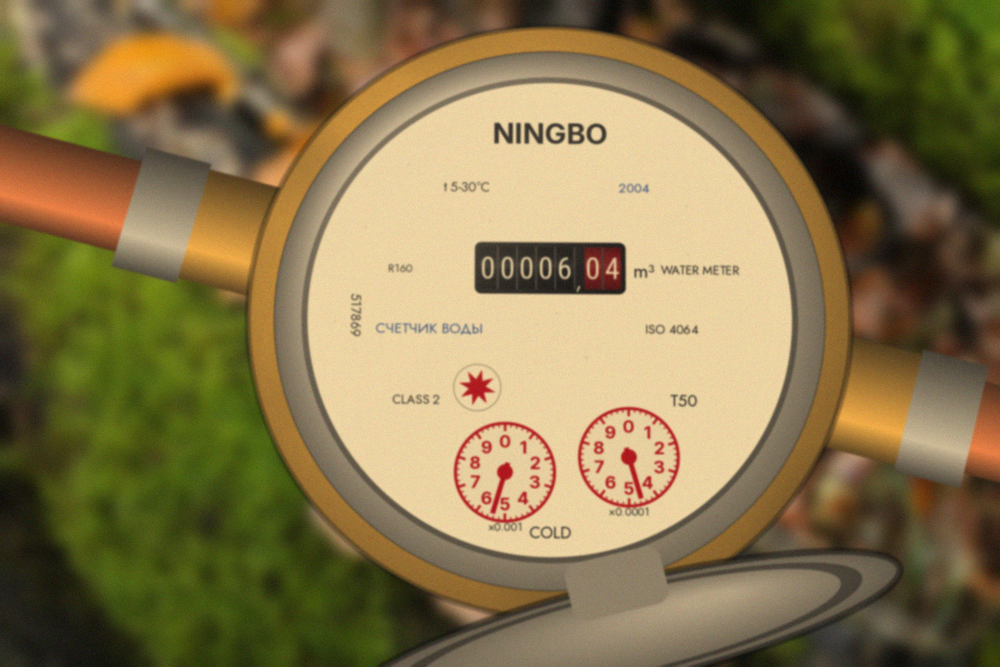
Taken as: 6.0454
